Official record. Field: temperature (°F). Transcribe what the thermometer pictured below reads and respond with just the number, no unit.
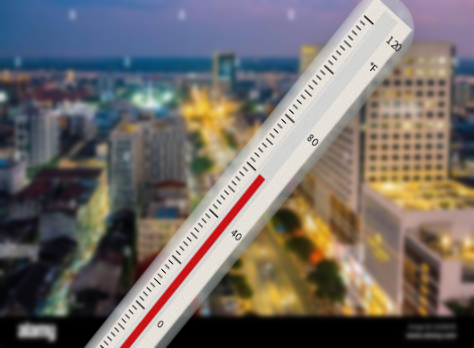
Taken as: 60
